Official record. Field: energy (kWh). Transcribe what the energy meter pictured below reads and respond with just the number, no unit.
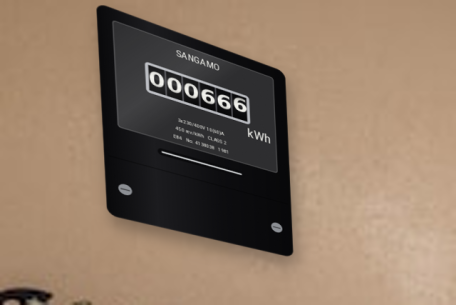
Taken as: 666
